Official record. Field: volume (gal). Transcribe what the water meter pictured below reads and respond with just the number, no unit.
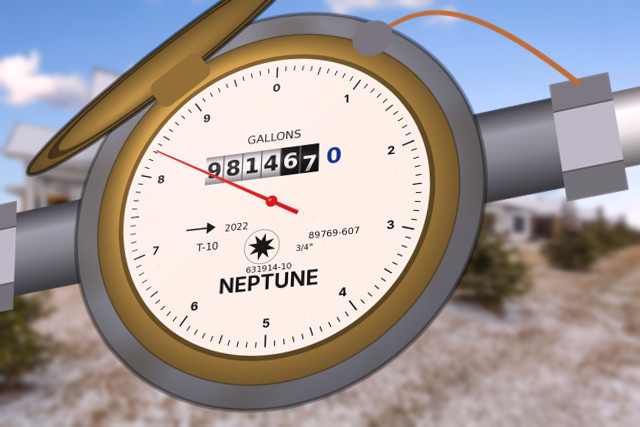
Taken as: 9814668.3
